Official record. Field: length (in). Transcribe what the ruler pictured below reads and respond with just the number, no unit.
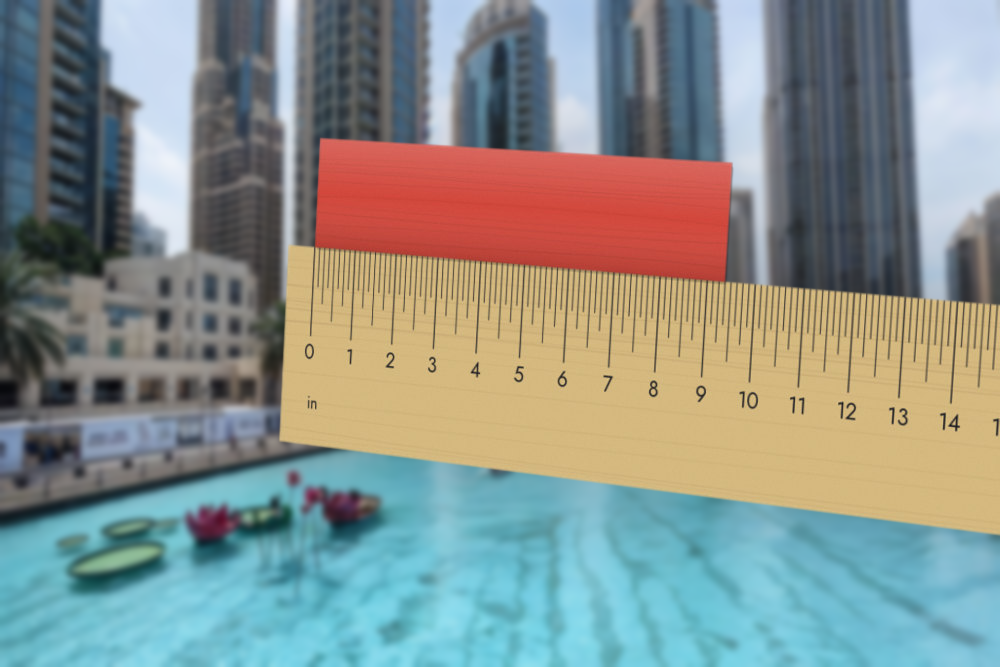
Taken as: 9.375
